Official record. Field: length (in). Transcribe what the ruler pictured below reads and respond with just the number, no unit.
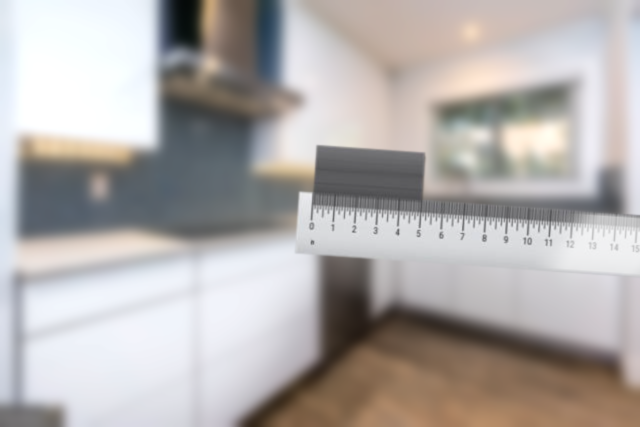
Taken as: 5
